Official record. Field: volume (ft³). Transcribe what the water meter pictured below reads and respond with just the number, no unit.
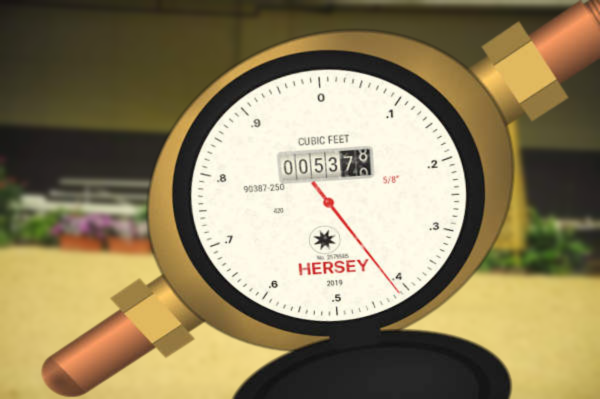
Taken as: 5378.41
